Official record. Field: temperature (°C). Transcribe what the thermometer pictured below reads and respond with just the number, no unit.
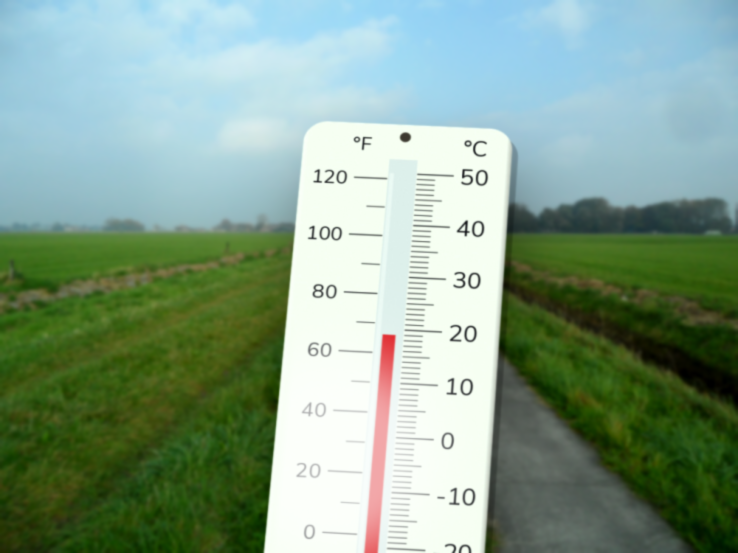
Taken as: 19
